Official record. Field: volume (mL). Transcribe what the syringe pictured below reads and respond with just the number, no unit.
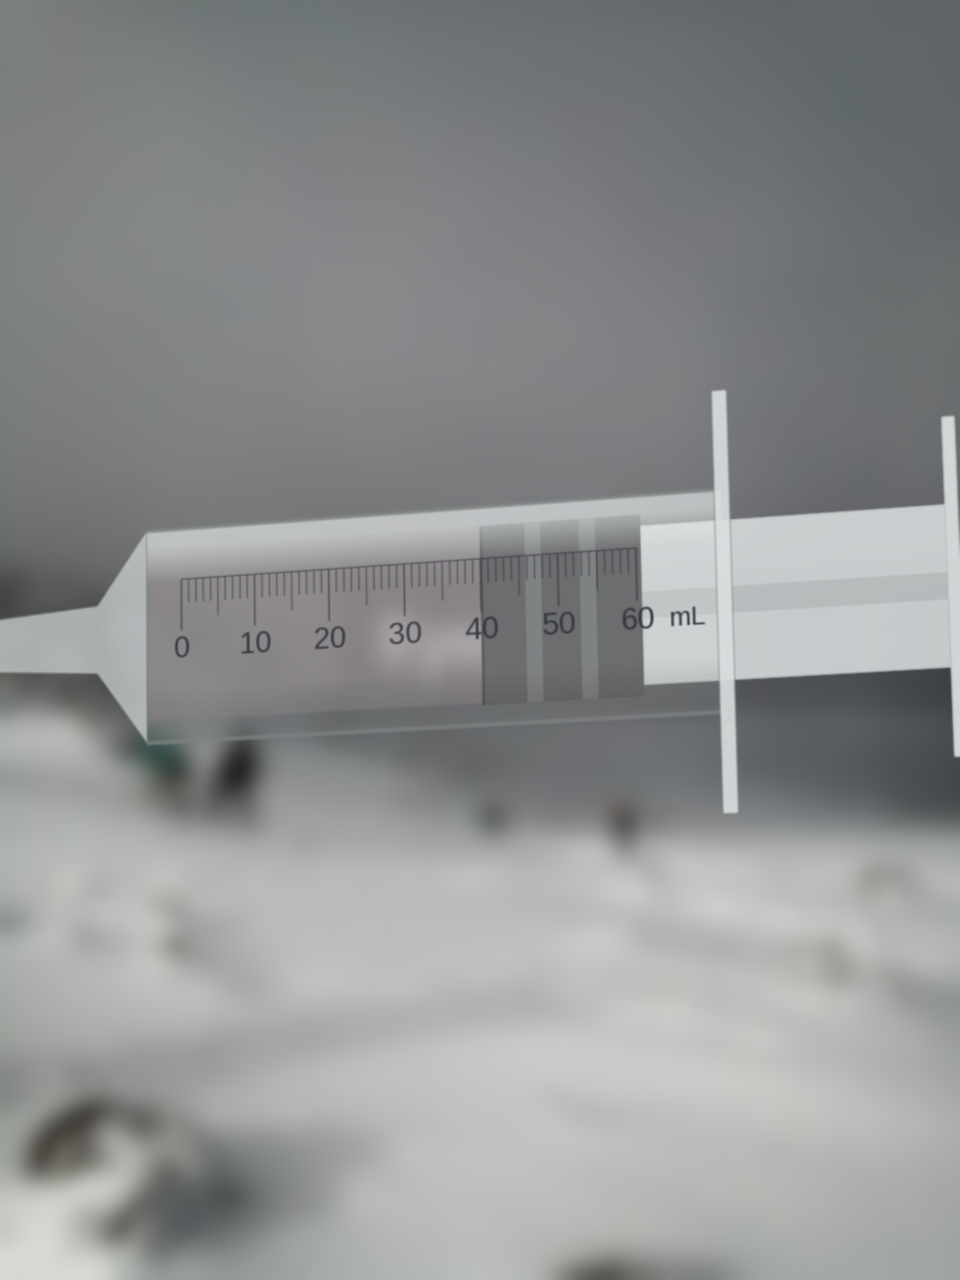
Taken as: 40
